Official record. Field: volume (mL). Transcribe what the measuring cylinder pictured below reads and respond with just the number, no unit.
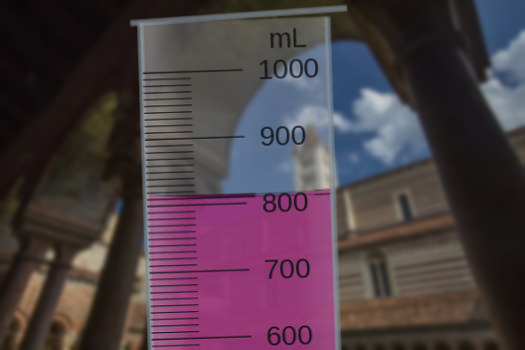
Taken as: 810
